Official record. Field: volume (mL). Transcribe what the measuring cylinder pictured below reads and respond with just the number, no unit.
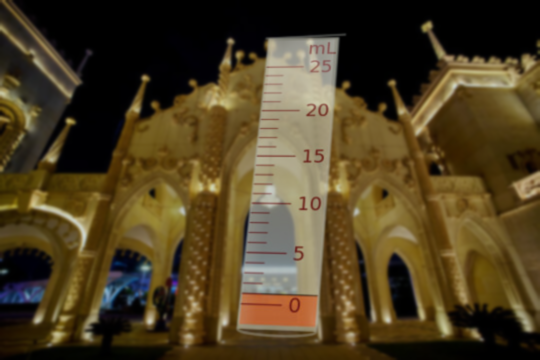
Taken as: 1
